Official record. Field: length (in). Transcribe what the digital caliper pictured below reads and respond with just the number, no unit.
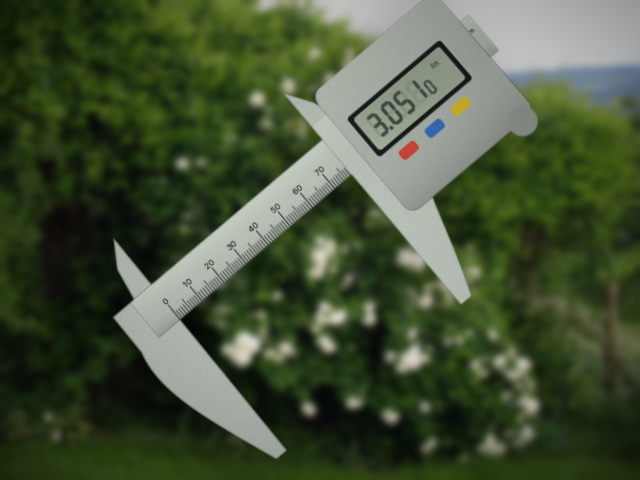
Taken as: 3.0510
